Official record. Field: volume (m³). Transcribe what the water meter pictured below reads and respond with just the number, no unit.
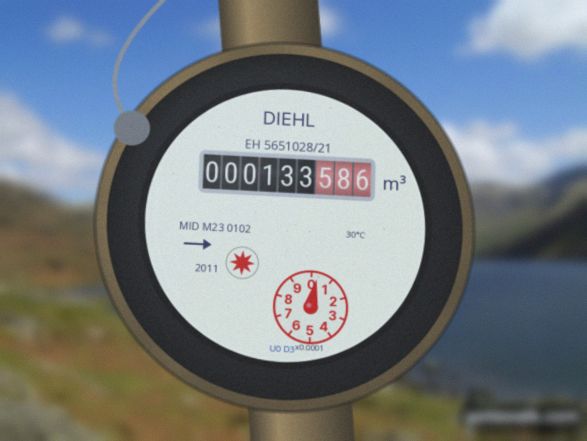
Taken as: 133.5860
